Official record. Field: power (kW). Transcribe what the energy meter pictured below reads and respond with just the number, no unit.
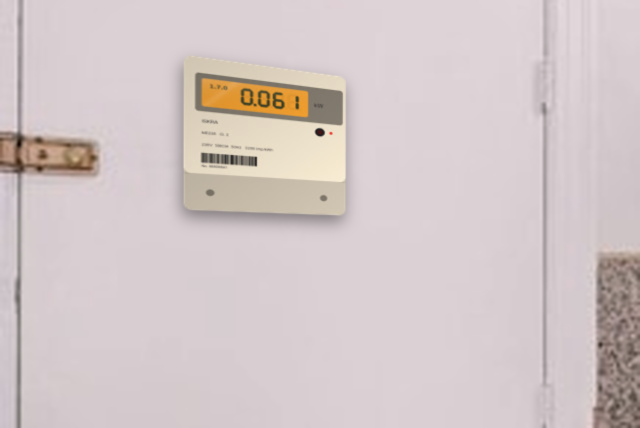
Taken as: 0.061
